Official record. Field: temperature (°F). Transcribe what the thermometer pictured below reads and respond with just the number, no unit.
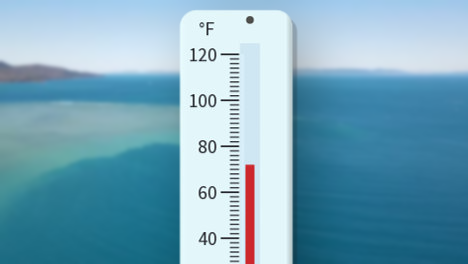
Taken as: 72
